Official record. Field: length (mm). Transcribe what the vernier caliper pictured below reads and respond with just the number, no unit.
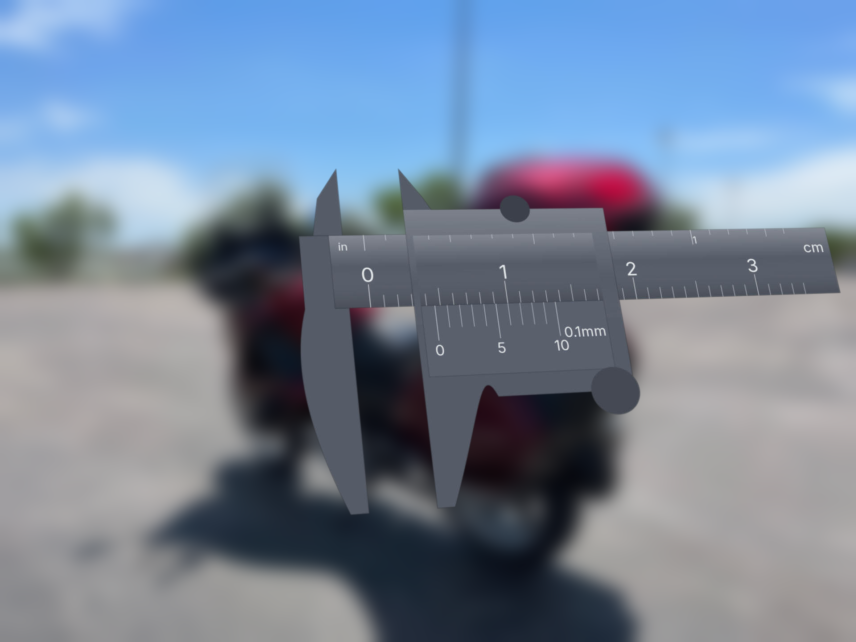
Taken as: 4.6
